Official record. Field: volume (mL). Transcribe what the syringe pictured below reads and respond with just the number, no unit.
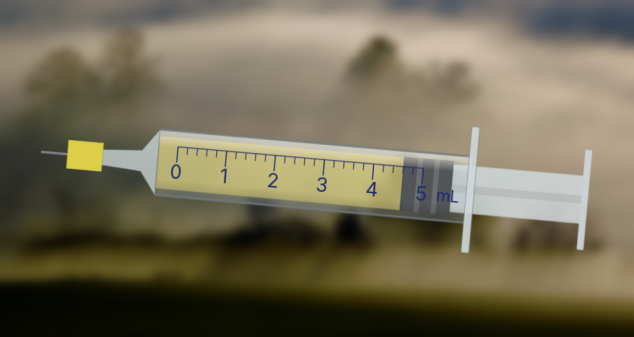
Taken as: 4.6
